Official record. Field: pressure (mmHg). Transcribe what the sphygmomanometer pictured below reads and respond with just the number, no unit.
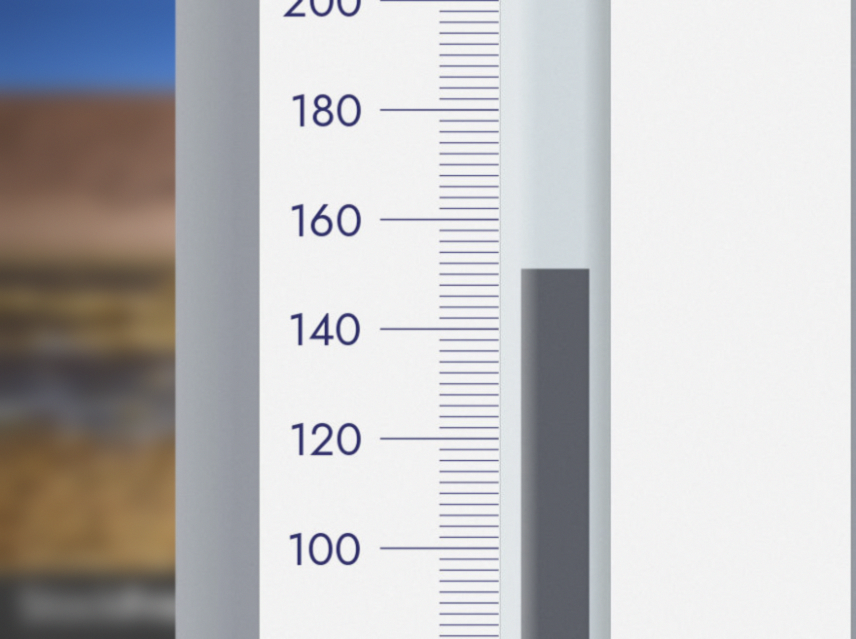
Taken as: 151
